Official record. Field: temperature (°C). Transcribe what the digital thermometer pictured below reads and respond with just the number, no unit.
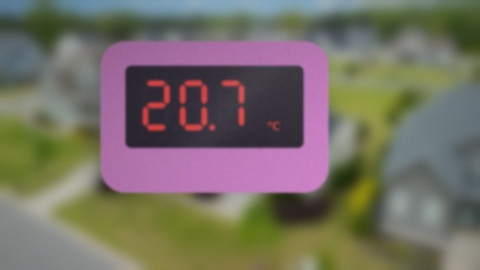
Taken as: 20.7
